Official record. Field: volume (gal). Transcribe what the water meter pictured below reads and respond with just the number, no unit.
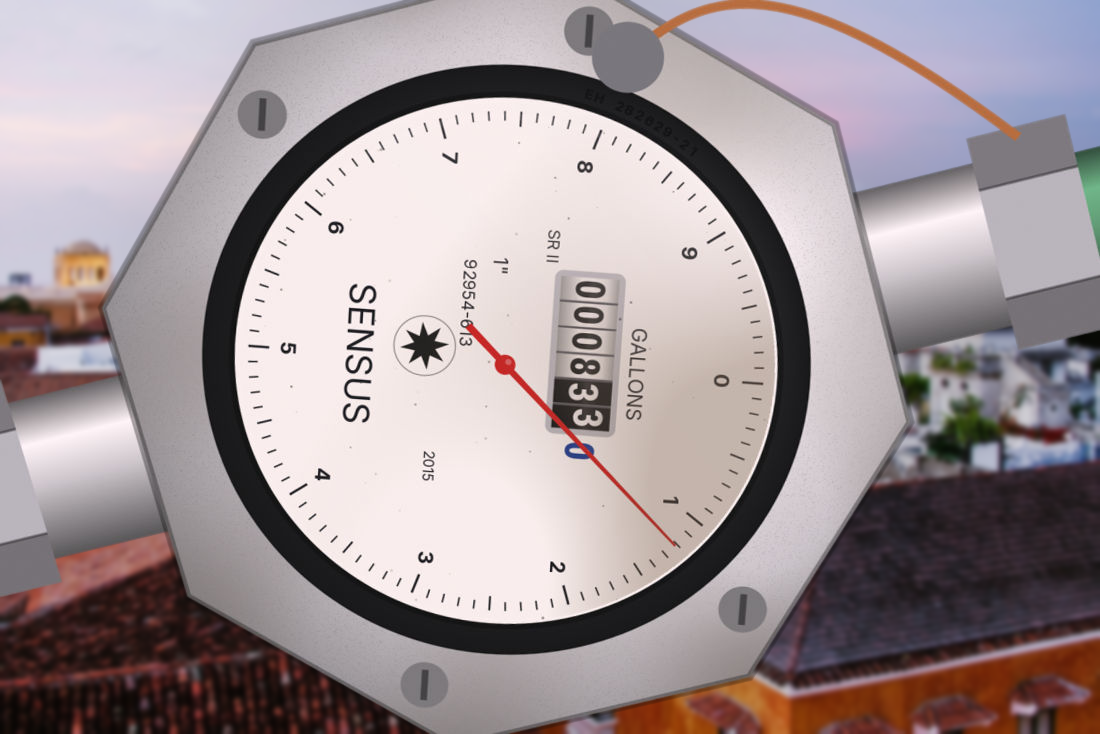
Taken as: 8331.2
